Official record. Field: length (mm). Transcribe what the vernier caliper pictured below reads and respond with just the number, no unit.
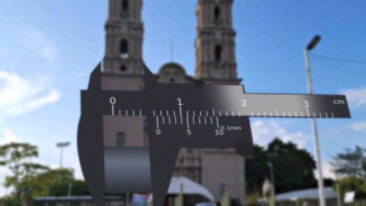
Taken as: 6.4
